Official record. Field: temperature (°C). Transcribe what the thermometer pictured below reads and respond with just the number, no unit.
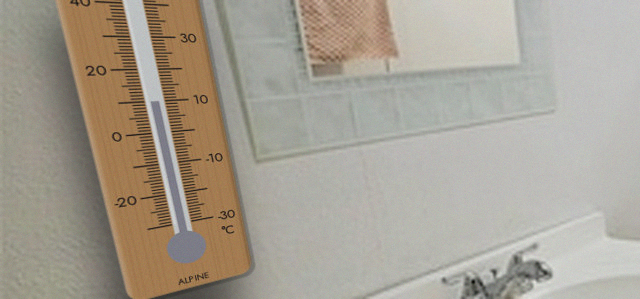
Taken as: 10
